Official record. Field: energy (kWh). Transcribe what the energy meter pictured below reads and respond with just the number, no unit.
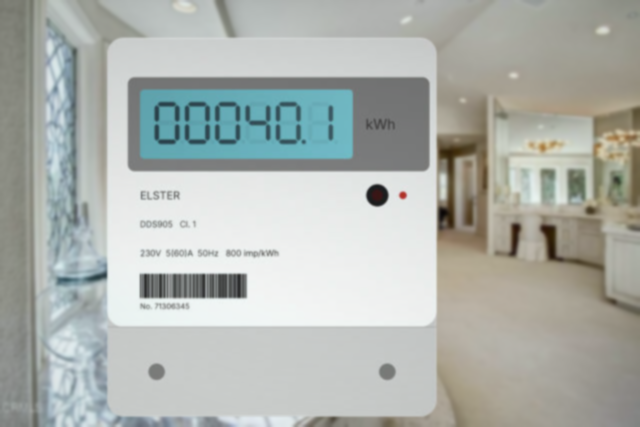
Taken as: 40.1
